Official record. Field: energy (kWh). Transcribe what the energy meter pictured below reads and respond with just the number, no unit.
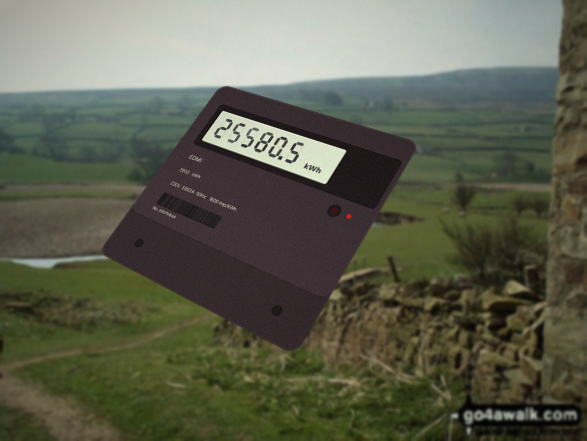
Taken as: 25580.5
